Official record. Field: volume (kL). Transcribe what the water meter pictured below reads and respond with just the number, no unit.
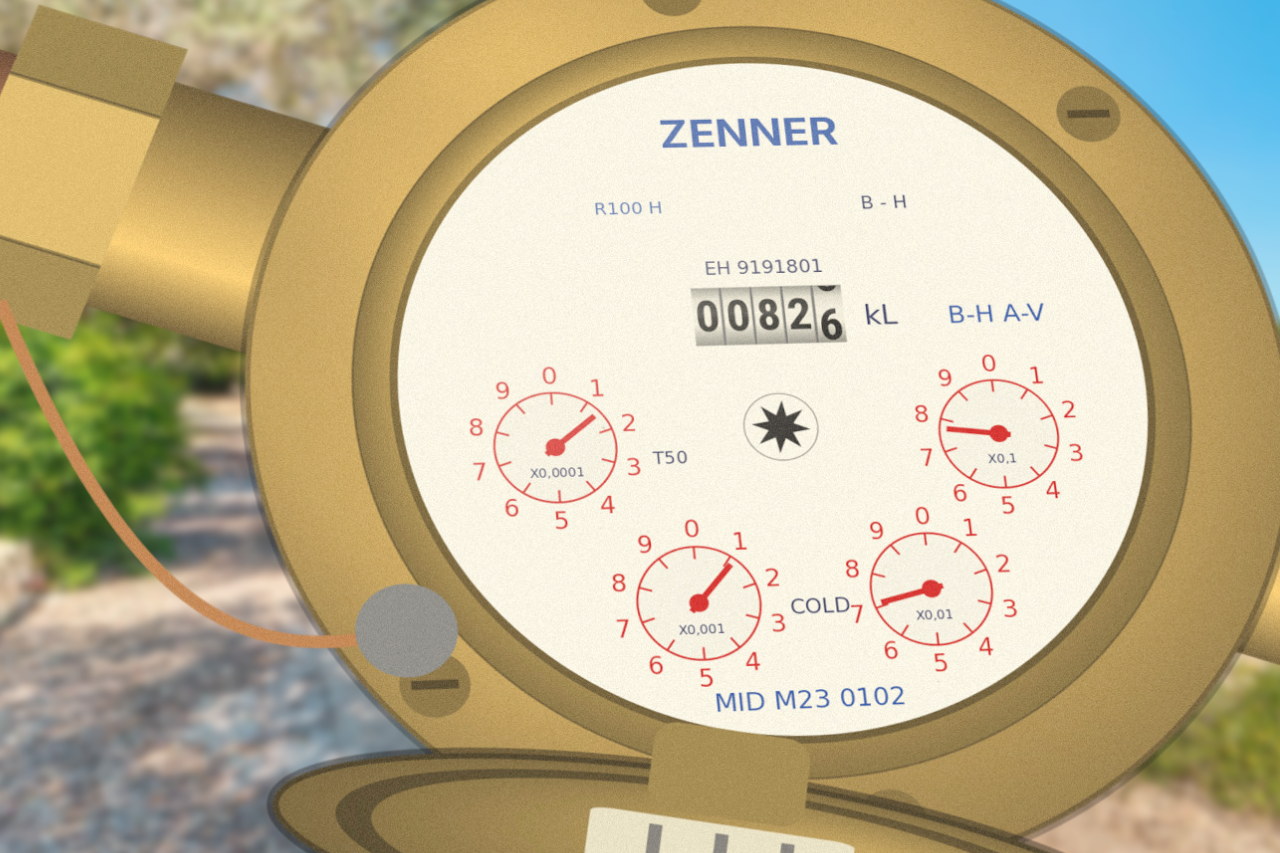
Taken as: 825.7711
